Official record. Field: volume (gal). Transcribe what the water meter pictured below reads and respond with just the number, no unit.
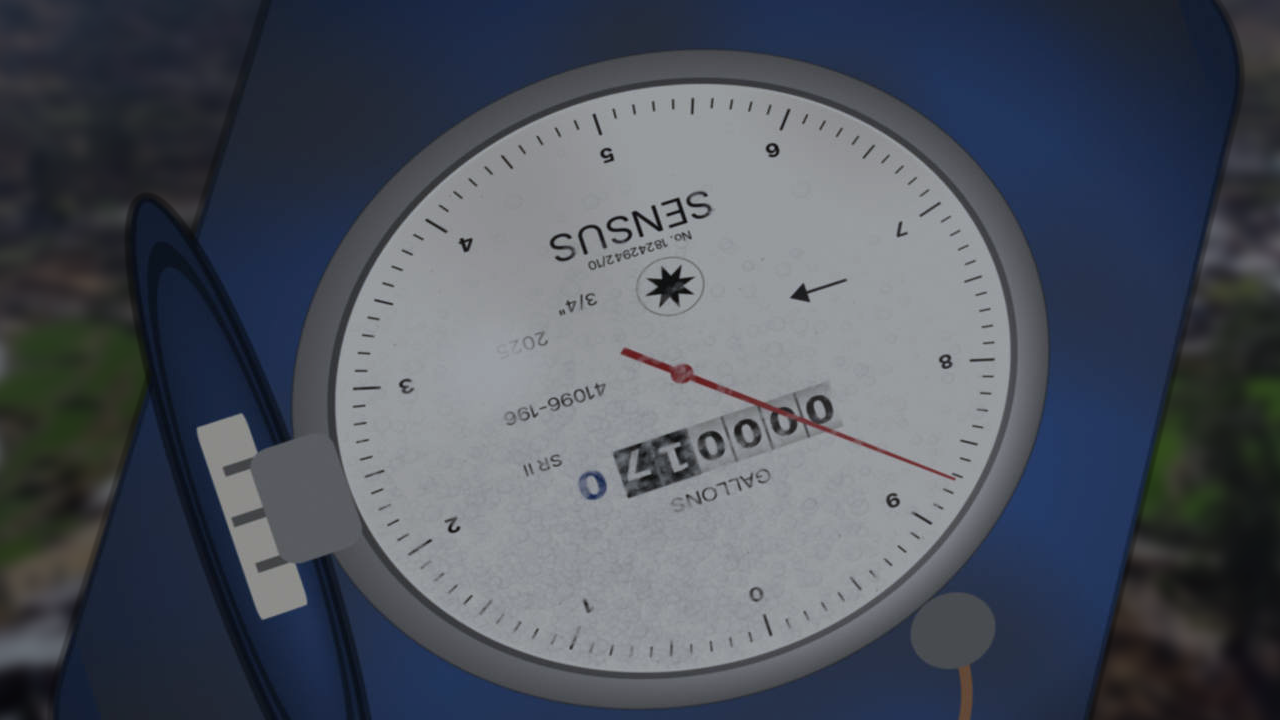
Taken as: 168.7
